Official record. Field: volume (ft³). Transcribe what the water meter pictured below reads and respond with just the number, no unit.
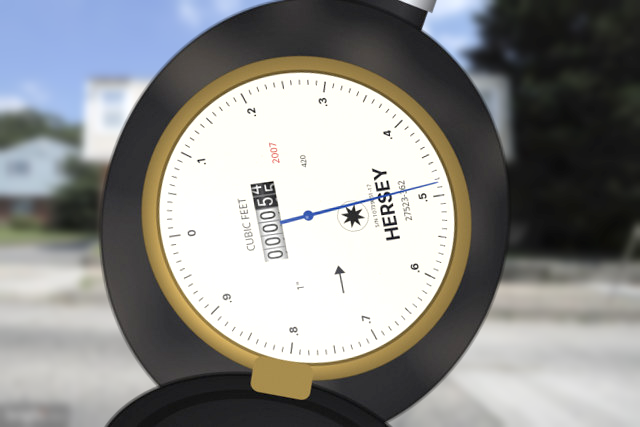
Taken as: 54.48
